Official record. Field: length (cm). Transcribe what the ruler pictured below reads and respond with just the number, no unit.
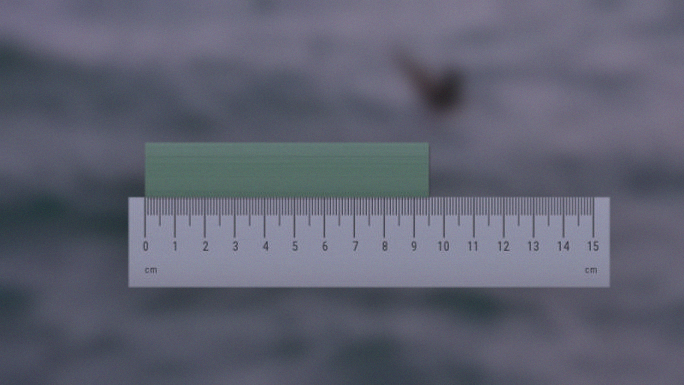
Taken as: 9.5
